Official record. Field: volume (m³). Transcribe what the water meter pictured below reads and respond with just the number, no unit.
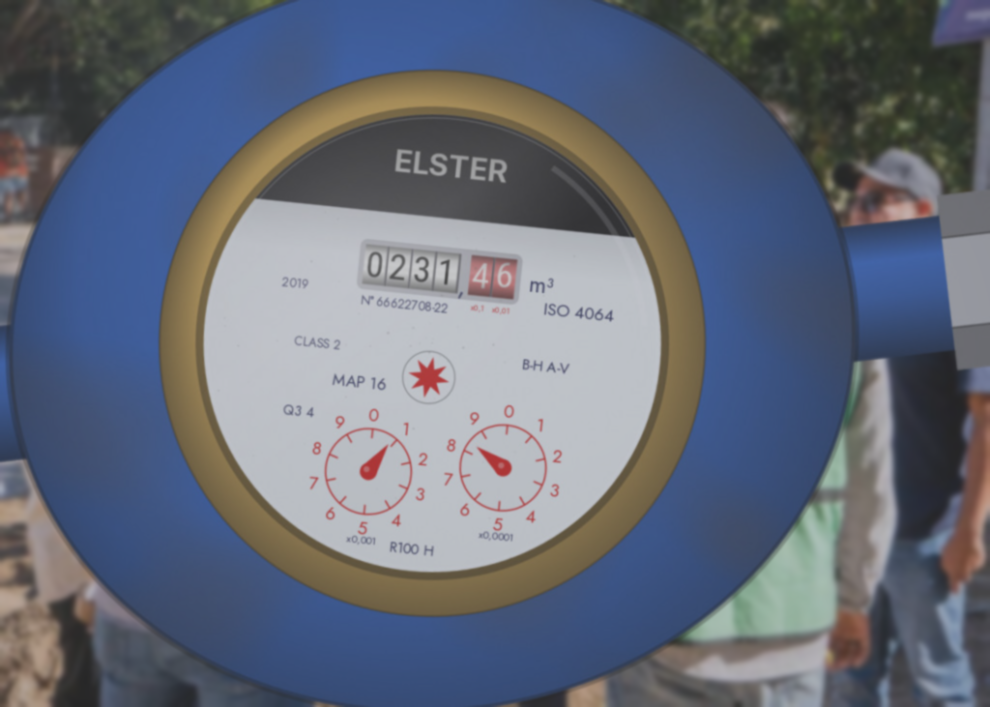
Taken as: 231.4608
